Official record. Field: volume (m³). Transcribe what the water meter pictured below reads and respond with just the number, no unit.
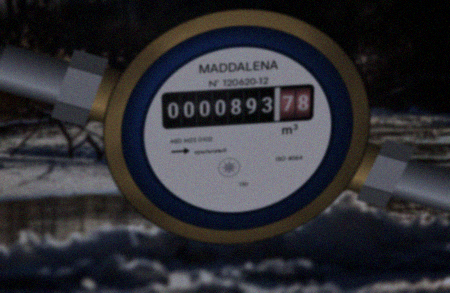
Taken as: 893.78
